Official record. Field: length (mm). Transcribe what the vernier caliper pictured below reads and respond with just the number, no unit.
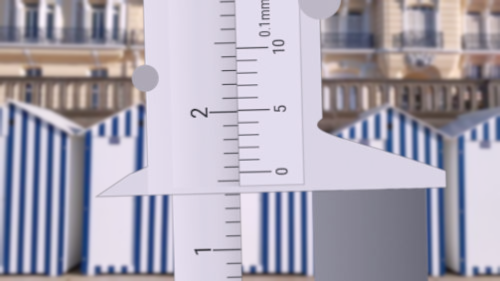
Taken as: 15.6
